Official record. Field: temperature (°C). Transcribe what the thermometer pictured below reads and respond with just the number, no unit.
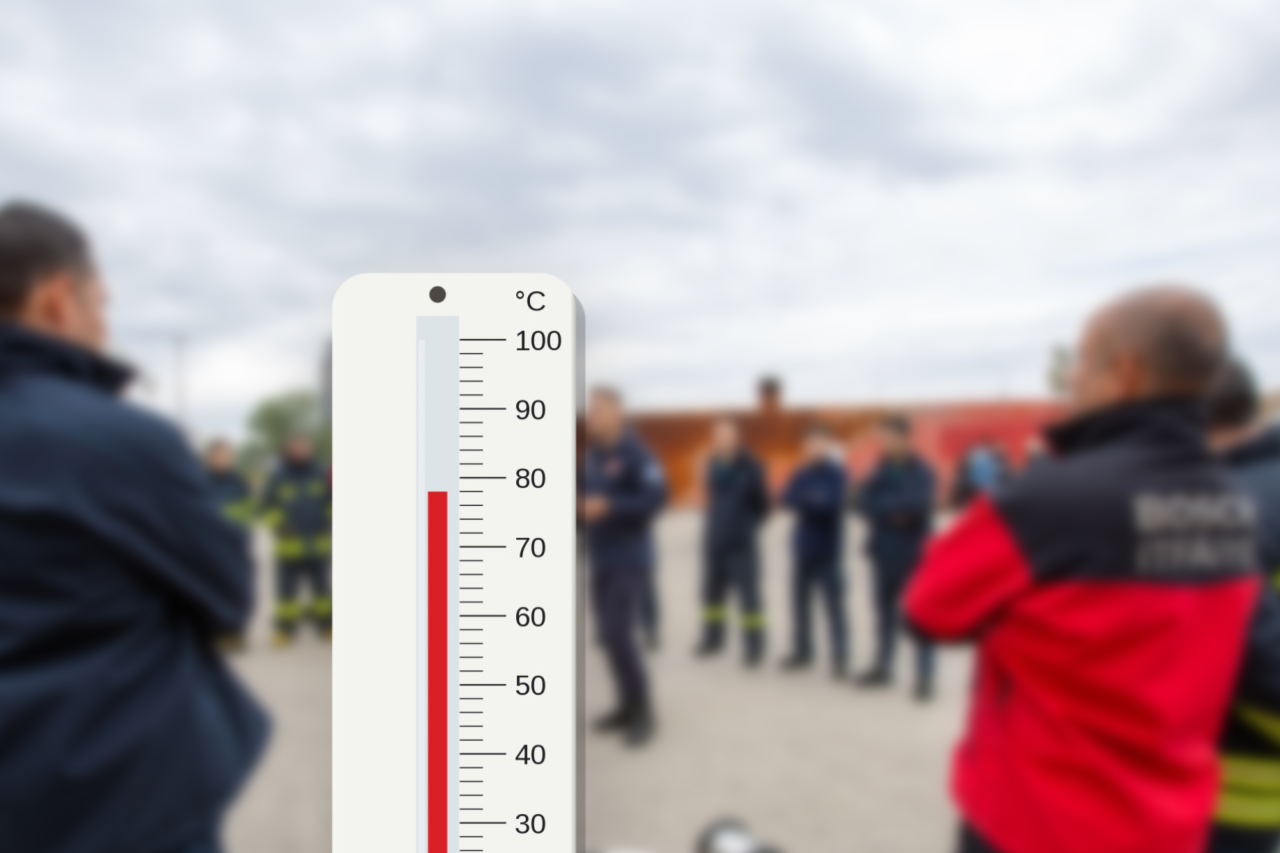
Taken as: 78
